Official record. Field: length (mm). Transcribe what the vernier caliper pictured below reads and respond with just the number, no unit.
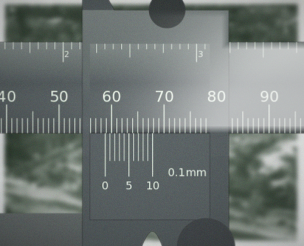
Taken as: 58.8
